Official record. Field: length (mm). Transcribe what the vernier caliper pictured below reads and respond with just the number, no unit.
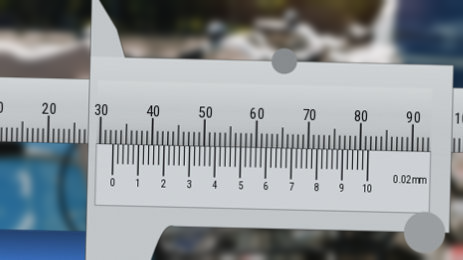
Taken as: 32.5
